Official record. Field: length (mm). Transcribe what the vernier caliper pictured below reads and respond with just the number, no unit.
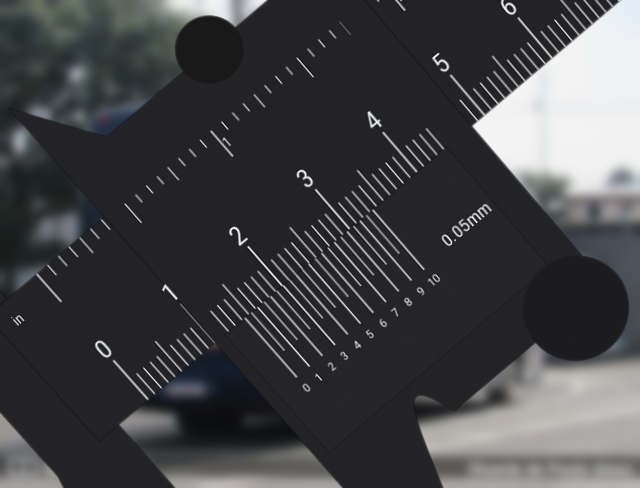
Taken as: 14.4
